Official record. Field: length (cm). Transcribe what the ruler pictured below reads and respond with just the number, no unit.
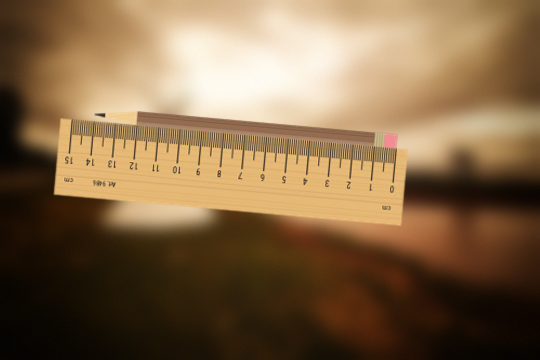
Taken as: 14
